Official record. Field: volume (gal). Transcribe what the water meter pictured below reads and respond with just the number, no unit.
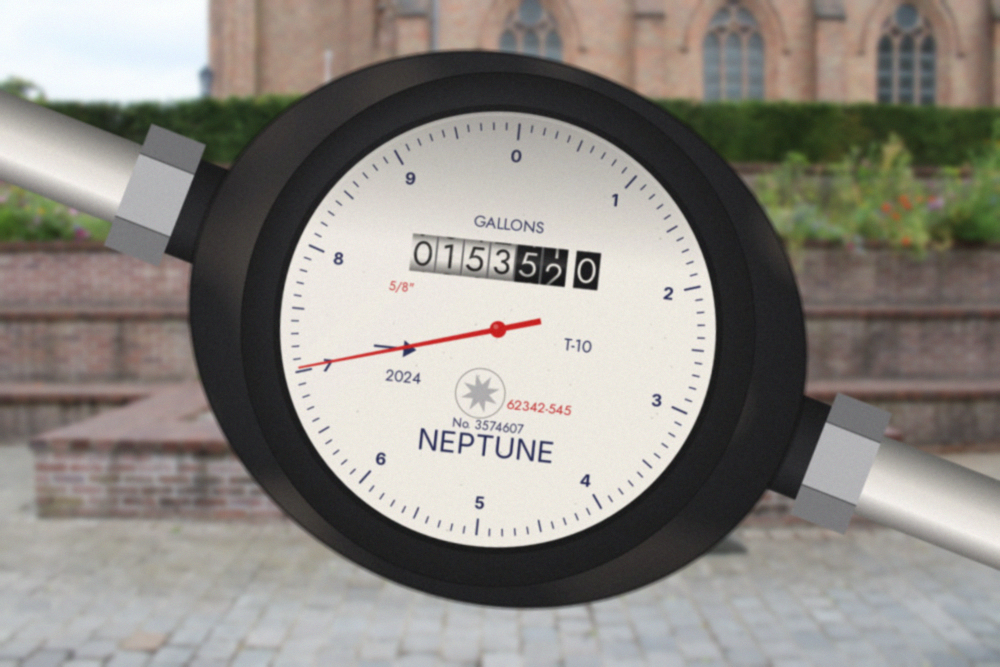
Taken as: 153517.0
